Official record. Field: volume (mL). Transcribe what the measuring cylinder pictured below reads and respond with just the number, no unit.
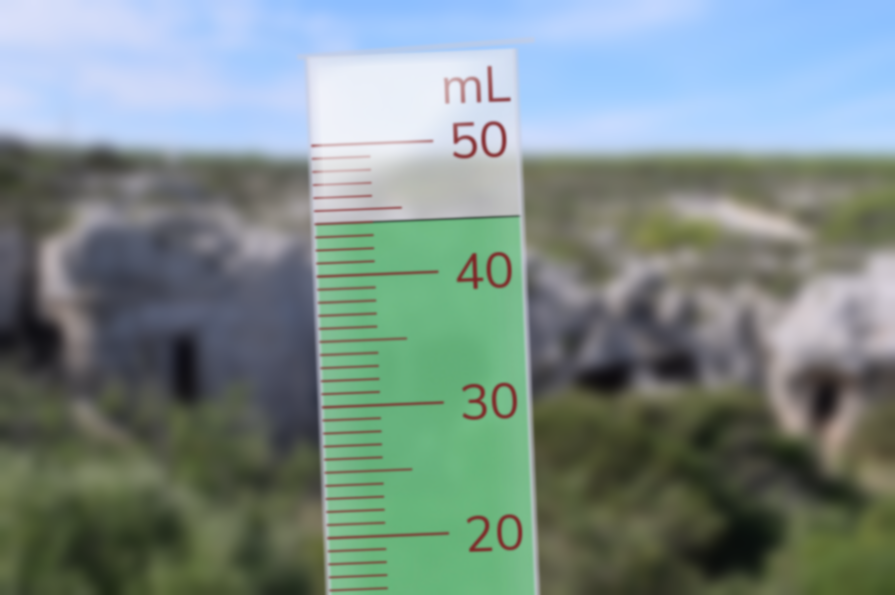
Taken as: 44
